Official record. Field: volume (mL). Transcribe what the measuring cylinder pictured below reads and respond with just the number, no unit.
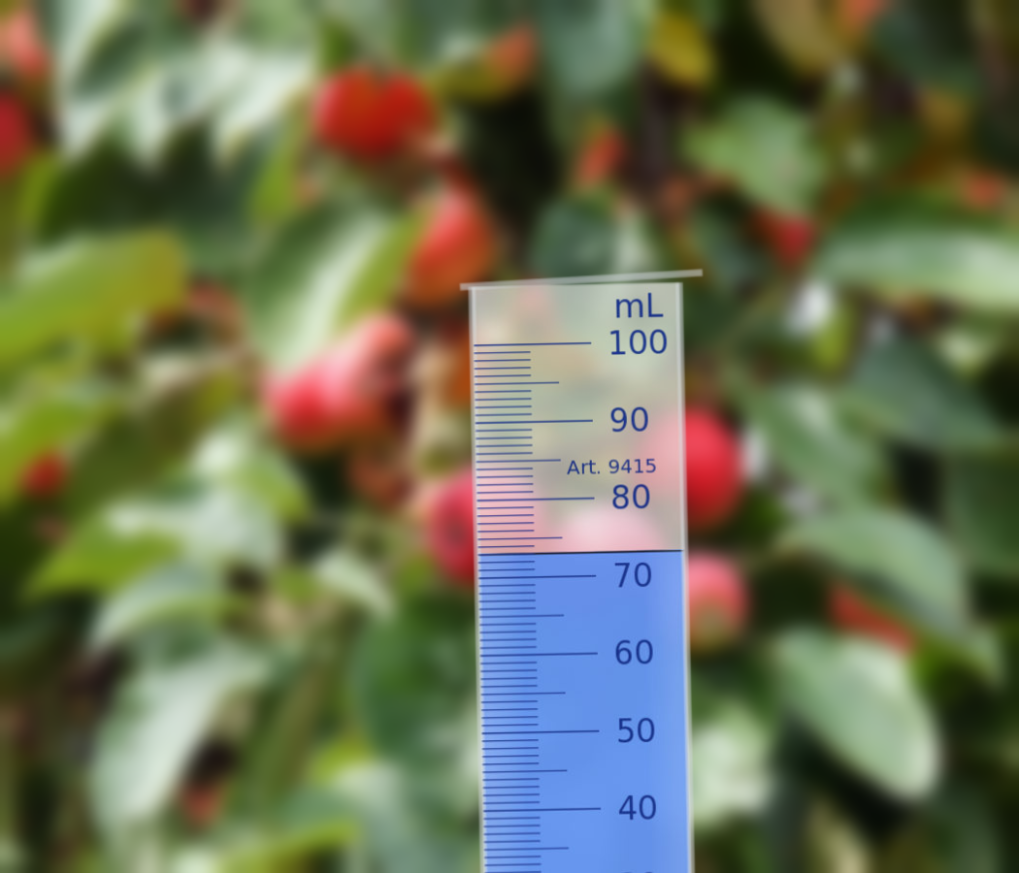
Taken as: 73
